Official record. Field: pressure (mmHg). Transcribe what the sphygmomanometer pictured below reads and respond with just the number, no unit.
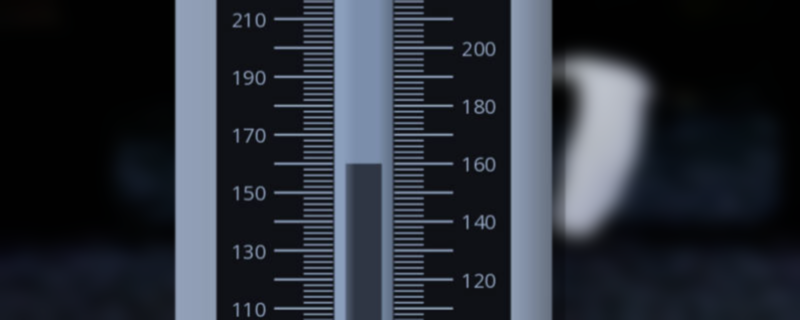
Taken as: 160
